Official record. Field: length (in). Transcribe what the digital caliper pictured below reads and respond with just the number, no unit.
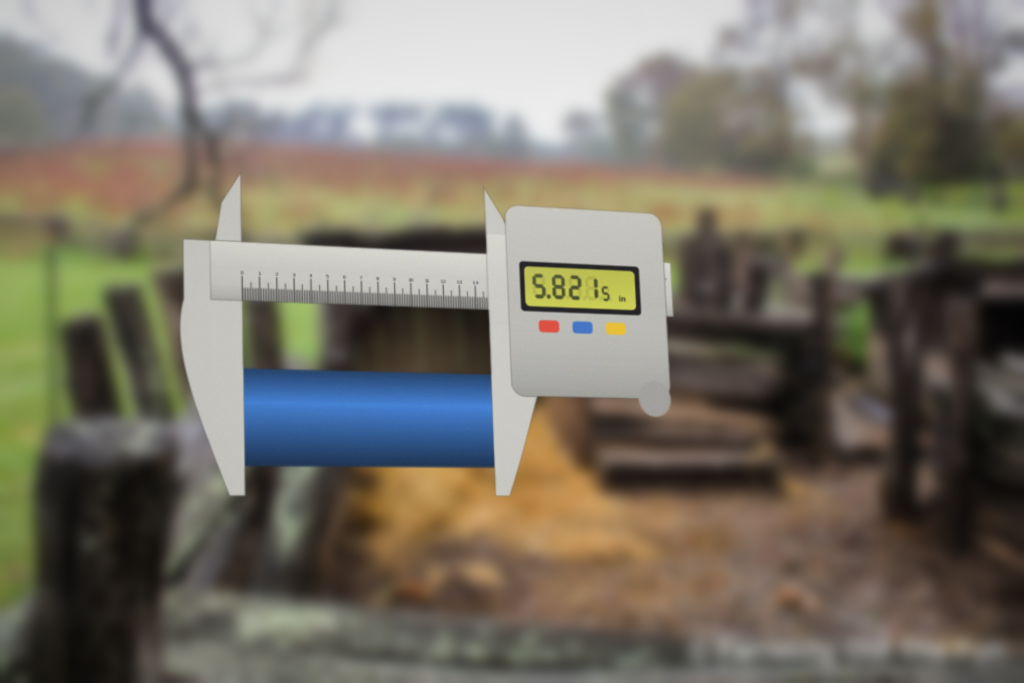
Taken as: 5.8215
